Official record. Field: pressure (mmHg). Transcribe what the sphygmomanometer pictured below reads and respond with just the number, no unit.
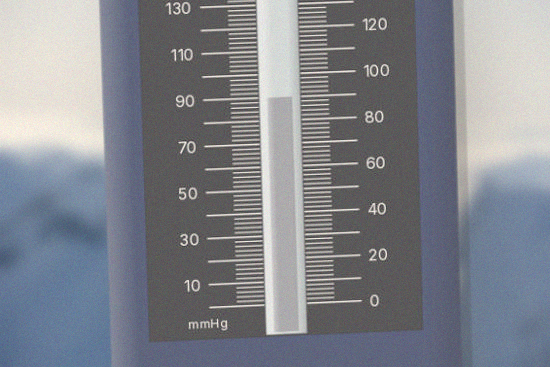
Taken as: 90
